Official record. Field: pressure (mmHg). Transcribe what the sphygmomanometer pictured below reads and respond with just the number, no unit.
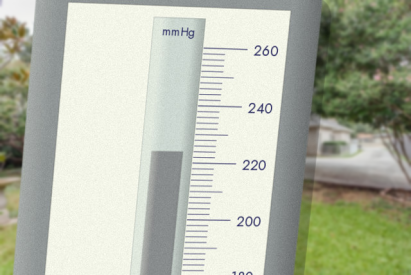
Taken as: 224
